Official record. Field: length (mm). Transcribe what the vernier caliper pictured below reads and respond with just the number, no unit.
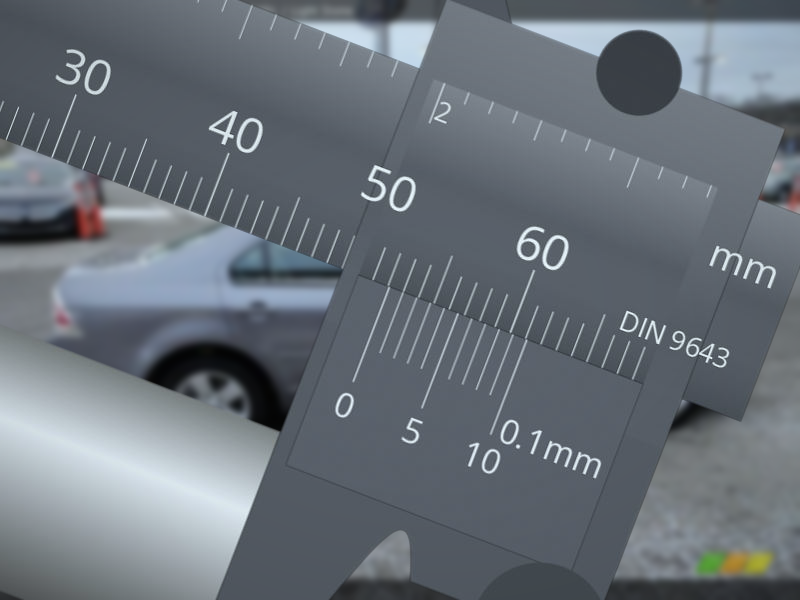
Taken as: 52.1
